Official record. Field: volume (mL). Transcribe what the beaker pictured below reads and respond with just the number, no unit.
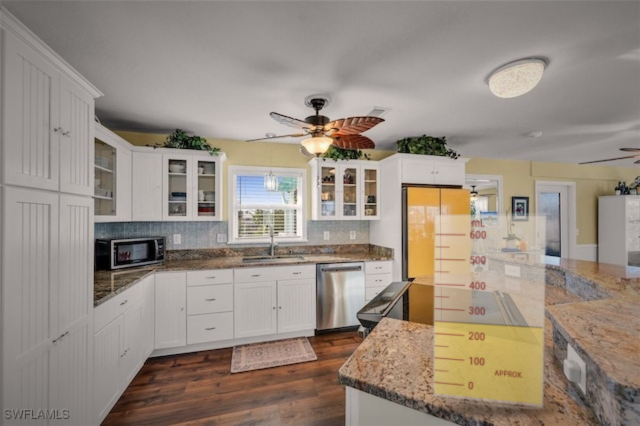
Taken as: 250
